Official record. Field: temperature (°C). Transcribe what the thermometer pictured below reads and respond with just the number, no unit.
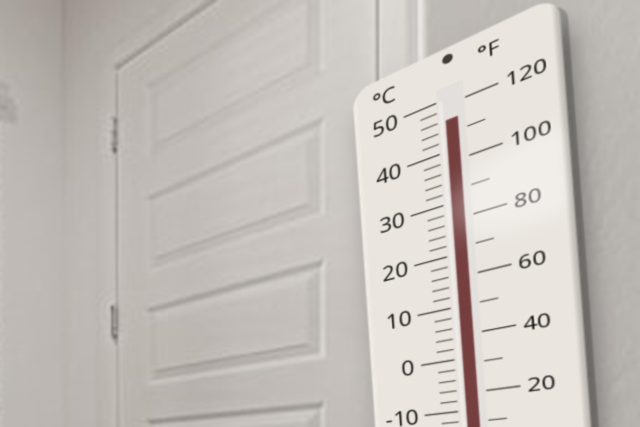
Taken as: 46
